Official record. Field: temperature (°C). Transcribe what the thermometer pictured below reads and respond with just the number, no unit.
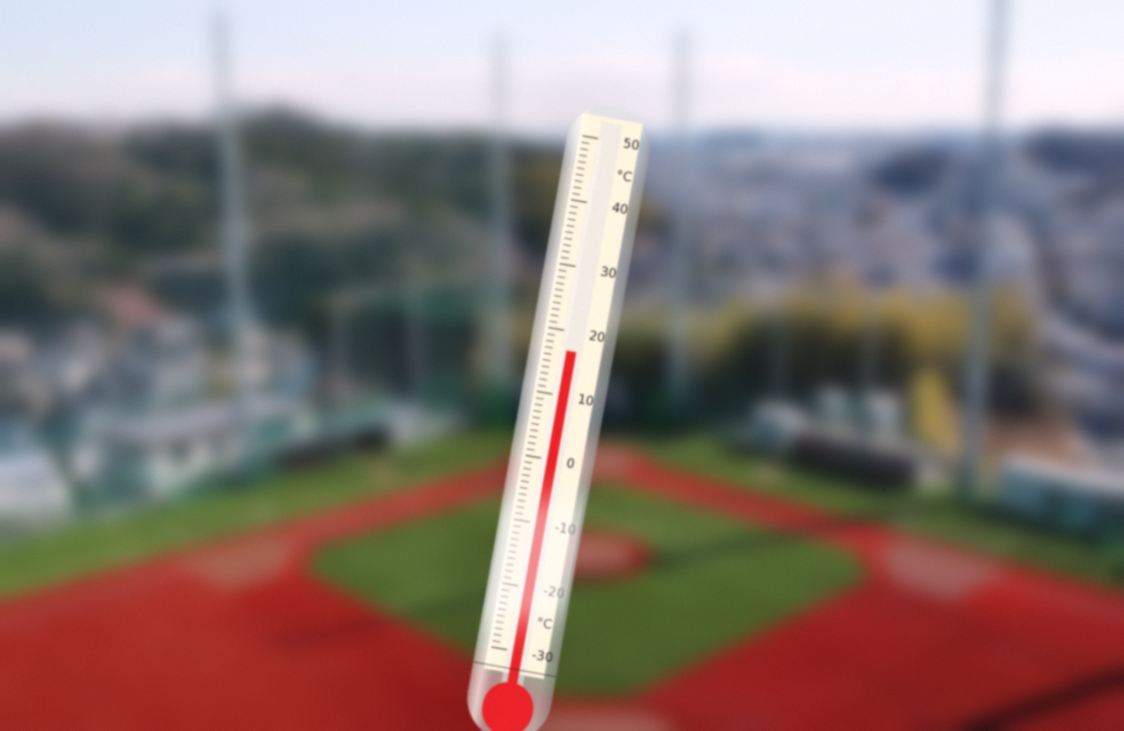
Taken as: 17
